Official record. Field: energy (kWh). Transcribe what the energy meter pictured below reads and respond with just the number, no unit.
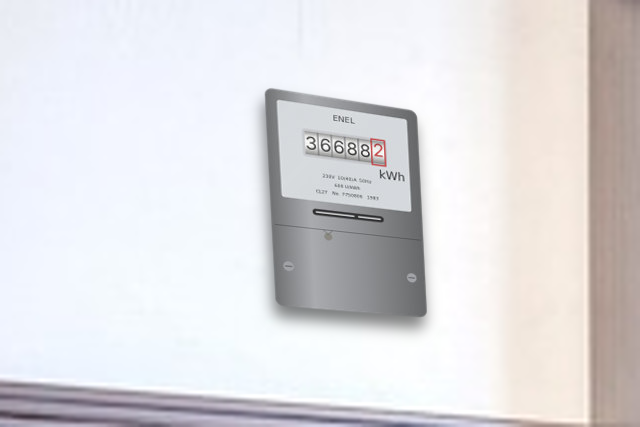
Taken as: 36688.2
